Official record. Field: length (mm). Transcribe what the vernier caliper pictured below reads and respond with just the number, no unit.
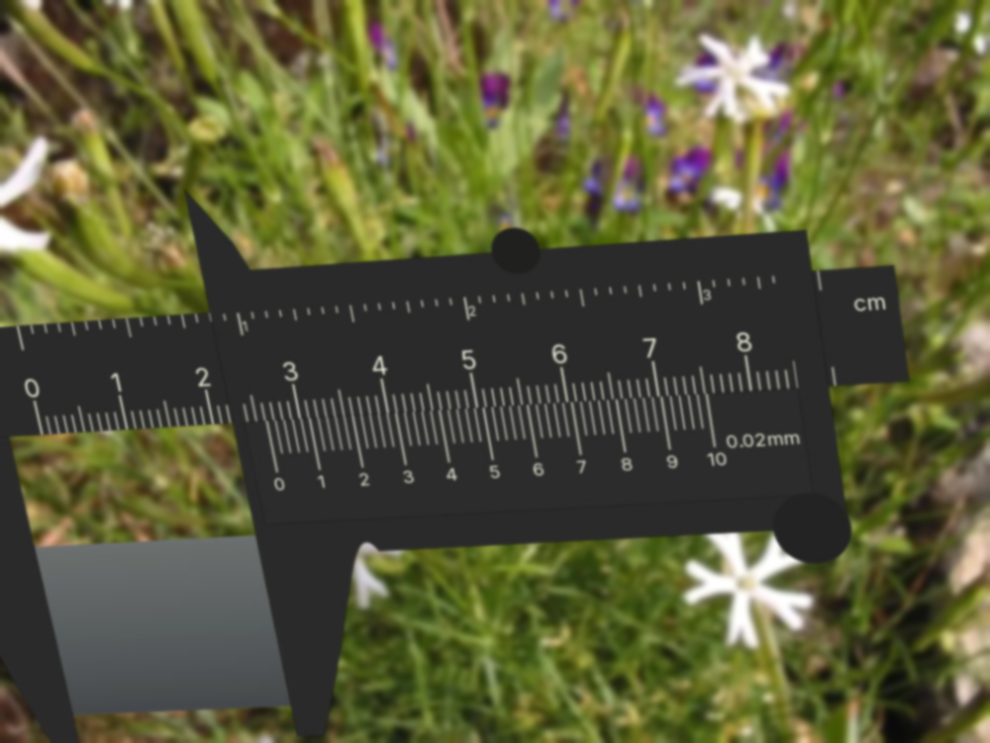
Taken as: 26.2
